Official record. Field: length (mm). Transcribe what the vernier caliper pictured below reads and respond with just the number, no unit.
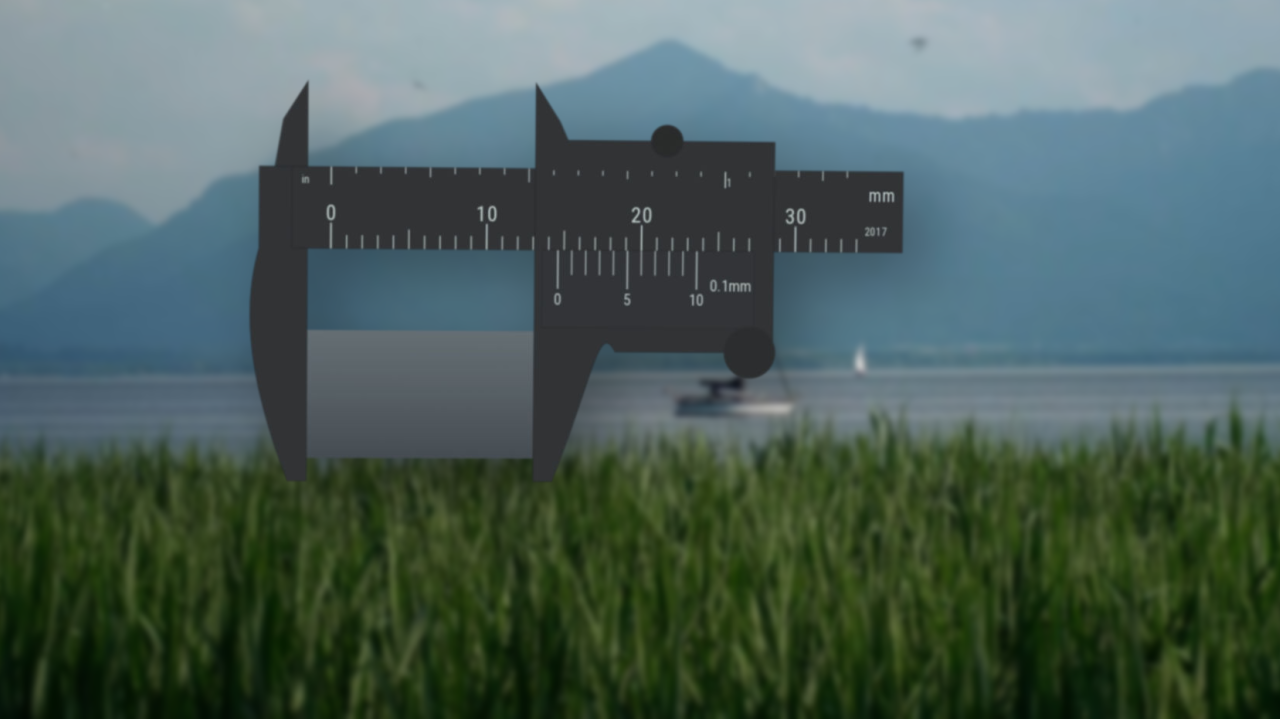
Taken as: 14.6
